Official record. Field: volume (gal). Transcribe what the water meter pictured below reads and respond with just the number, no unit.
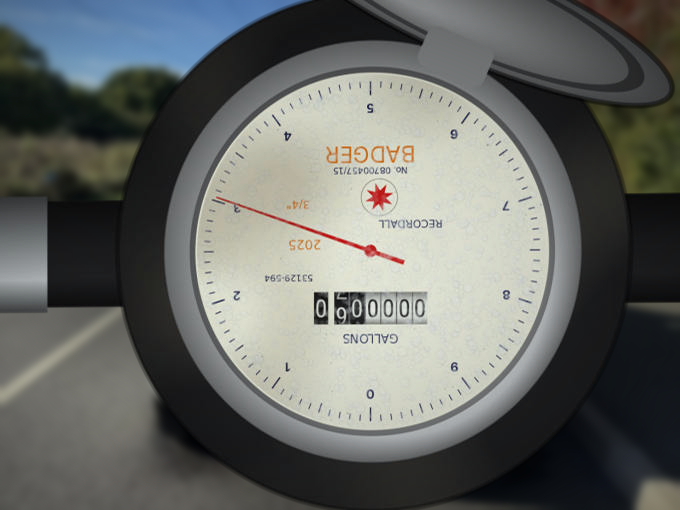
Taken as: 63.0
